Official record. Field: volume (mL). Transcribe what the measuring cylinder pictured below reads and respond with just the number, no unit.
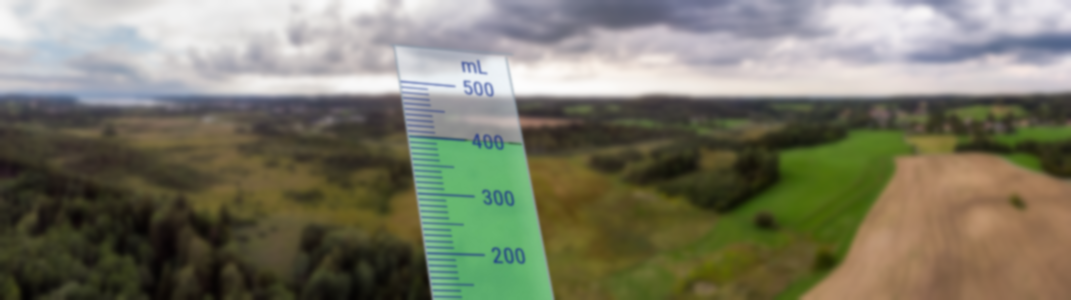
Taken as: 400
